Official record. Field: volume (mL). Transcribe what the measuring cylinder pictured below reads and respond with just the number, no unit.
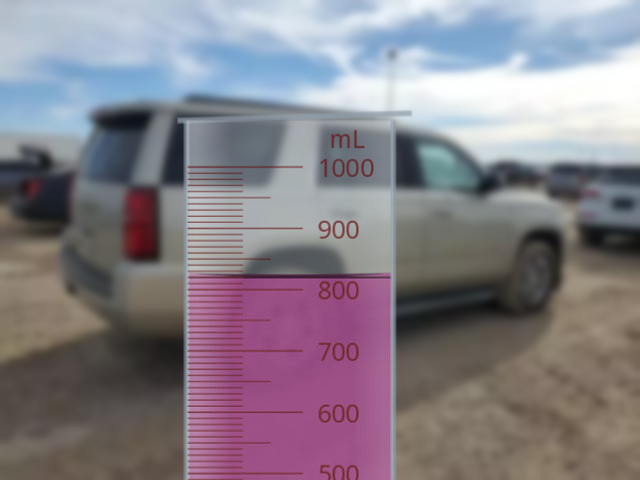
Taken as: 820
